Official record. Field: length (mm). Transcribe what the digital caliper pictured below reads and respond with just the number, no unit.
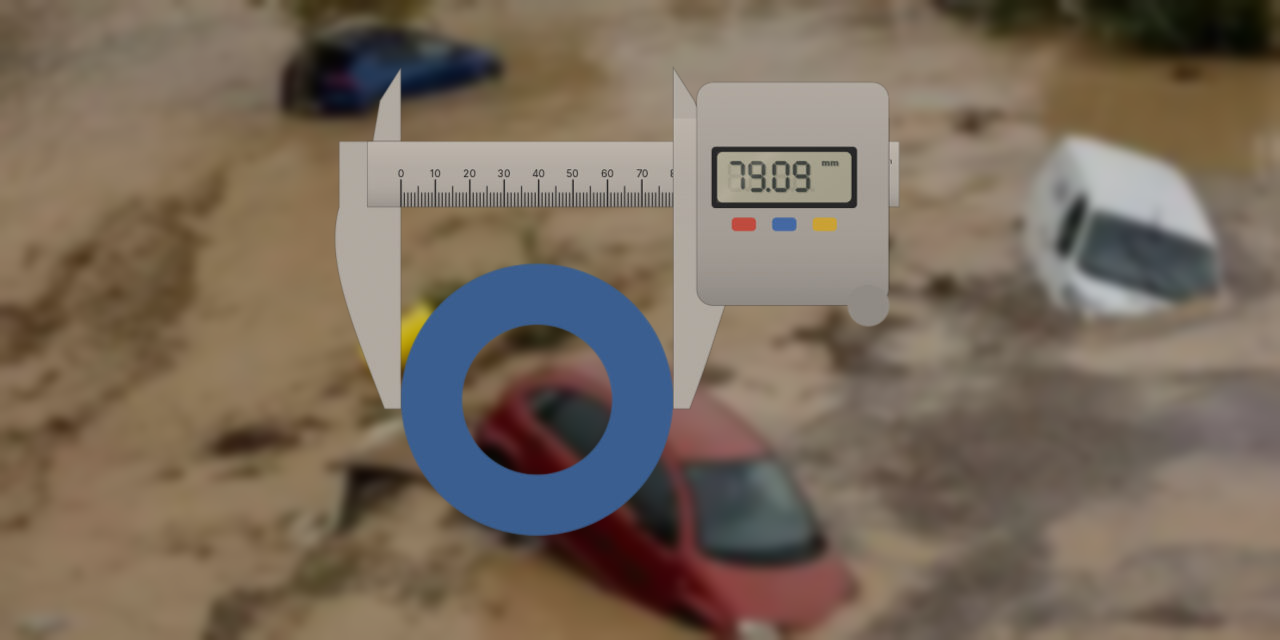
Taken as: 79.09
